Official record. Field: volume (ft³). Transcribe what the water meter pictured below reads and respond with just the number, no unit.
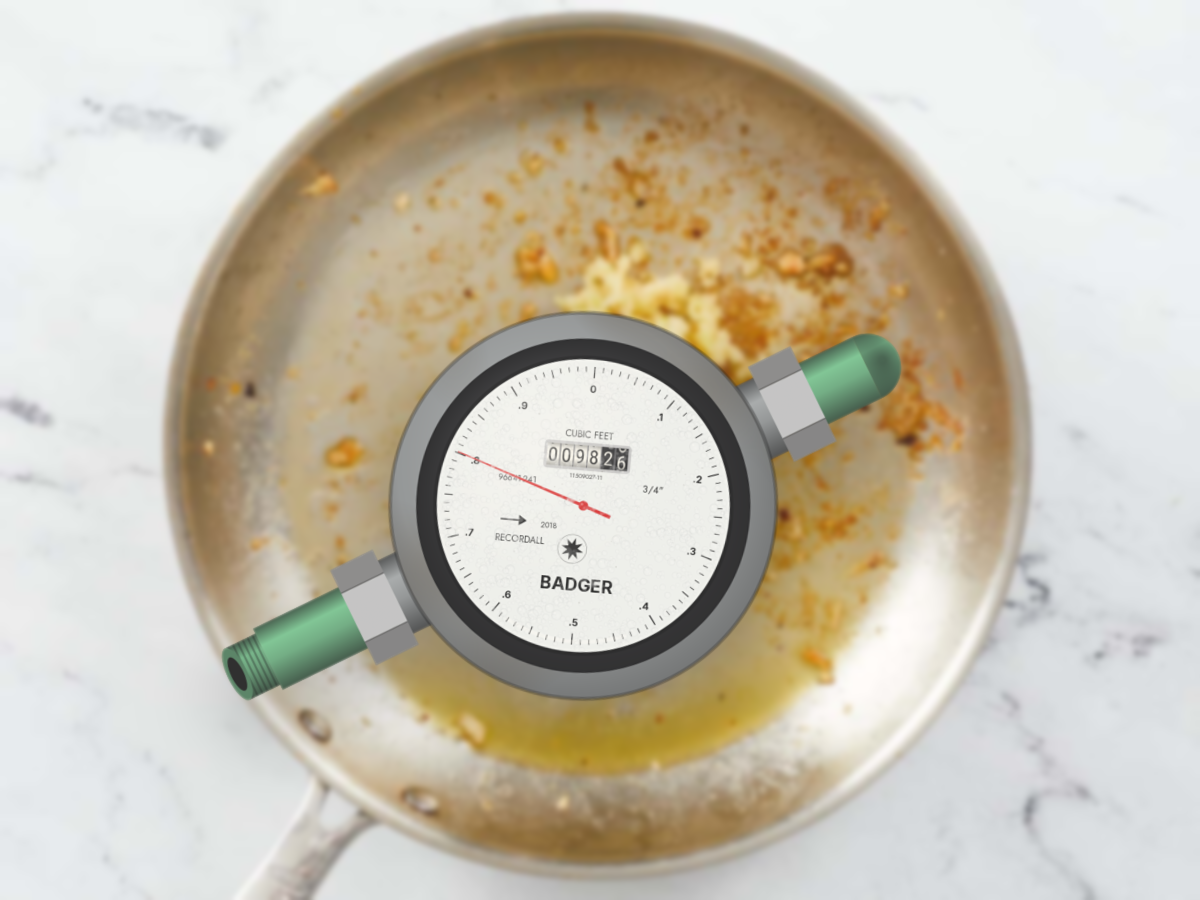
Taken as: 9825.80
